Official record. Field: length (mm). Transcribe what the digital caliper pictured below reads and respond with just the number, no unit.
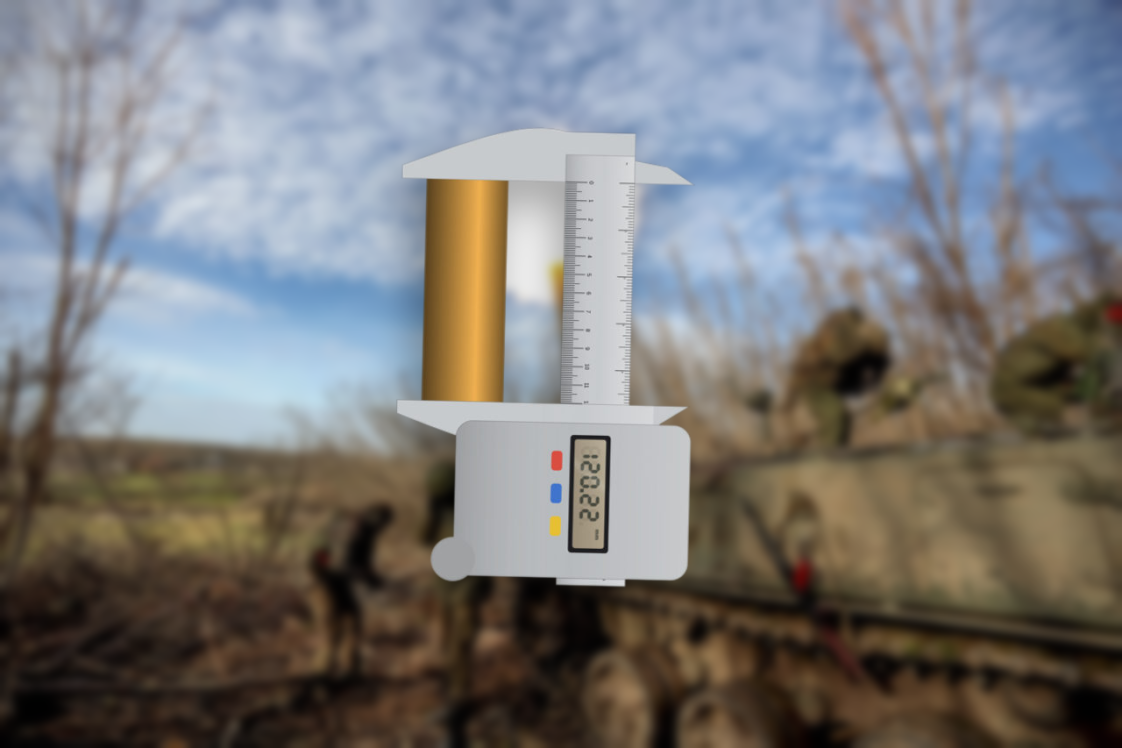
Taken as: 120.22
